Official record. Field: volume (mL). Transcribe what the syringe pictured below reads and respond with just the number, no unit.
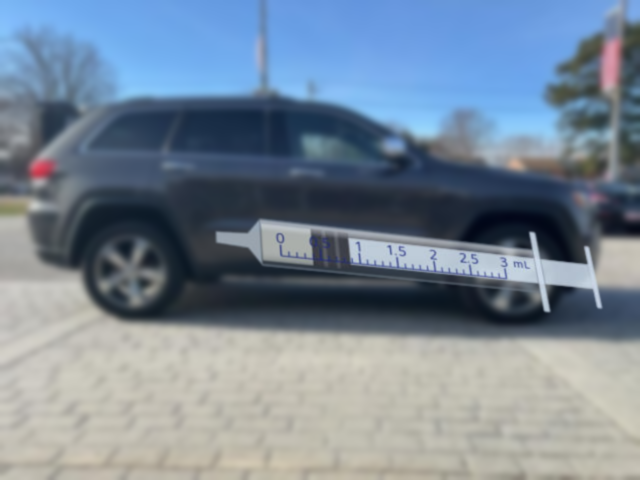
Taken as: 0.4
